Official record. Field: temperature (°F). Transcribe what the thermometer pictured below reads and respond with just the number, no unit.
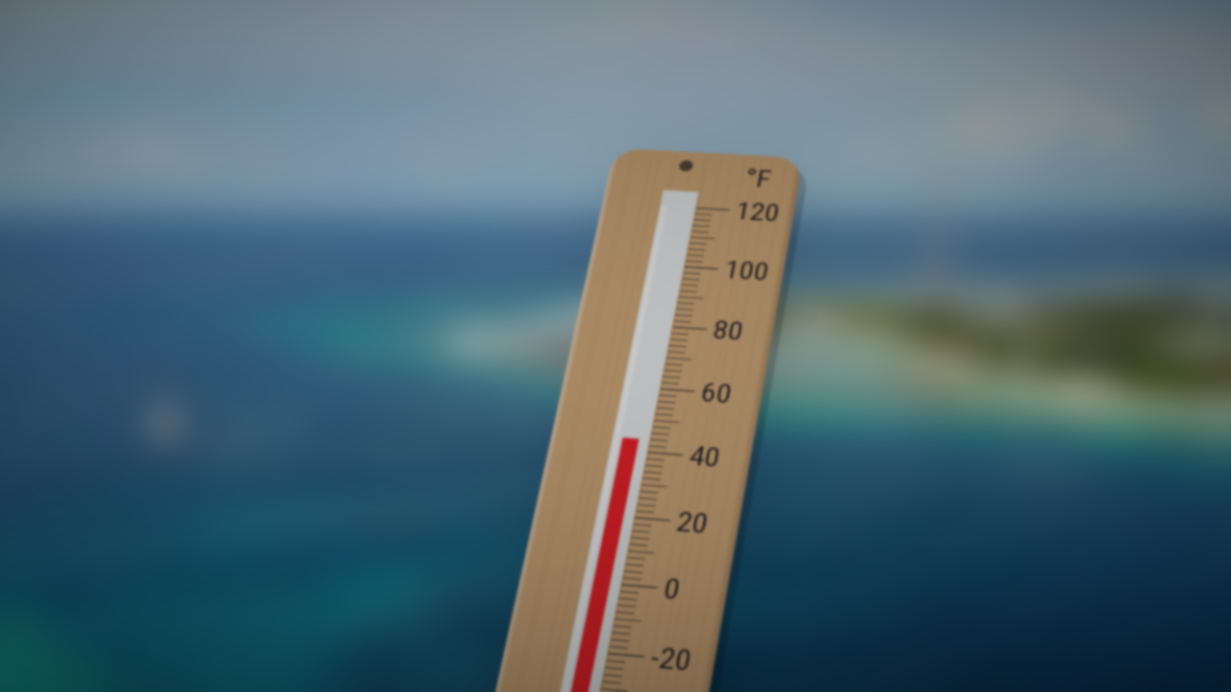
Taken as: 44
